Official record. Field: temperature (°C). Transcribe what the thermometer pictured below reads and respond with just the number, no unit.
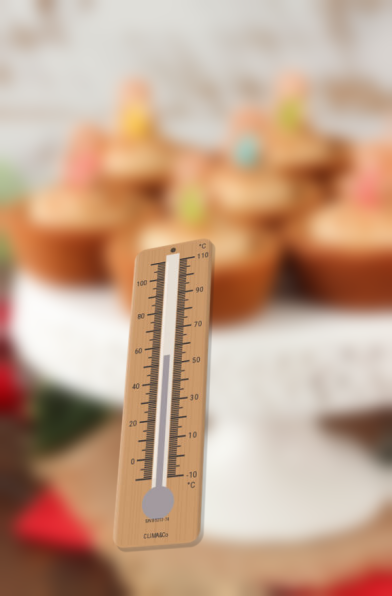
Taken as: 55
